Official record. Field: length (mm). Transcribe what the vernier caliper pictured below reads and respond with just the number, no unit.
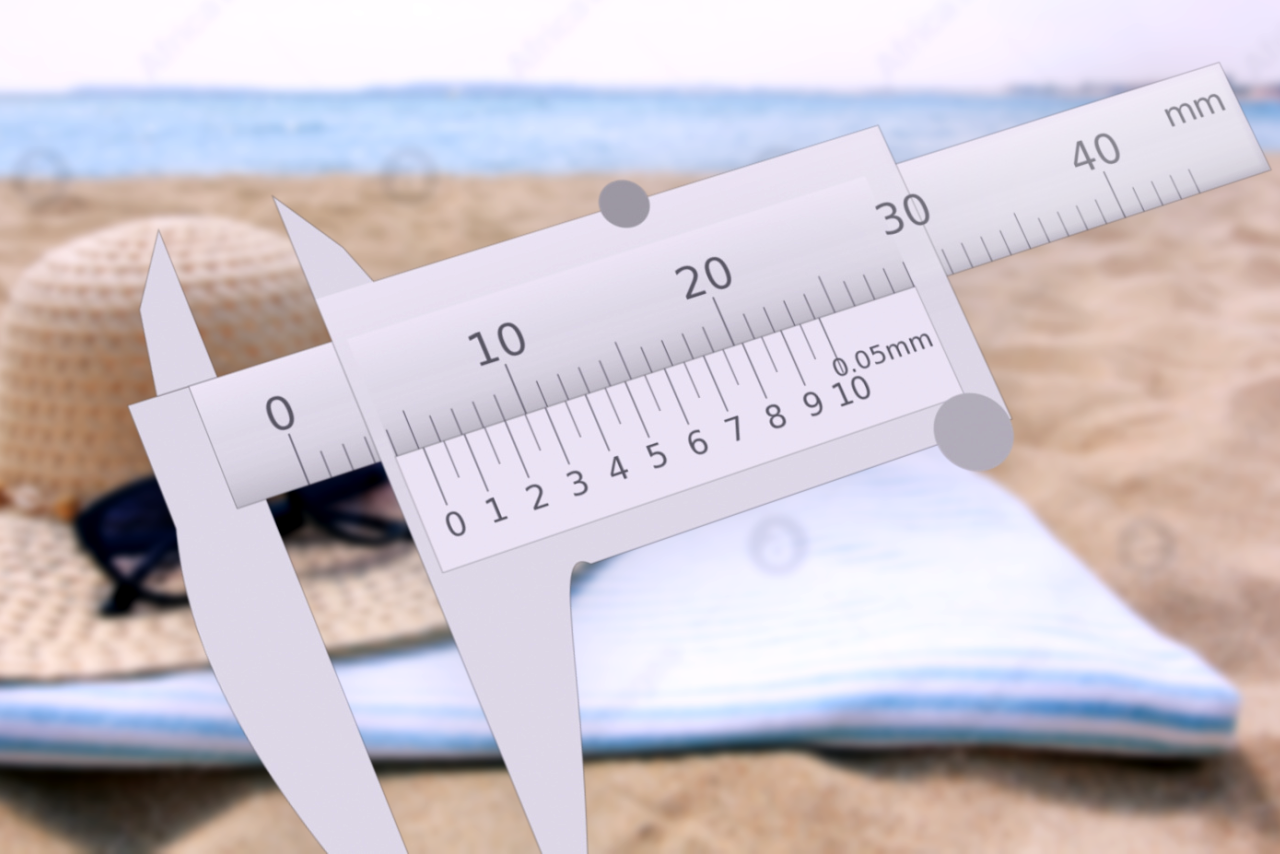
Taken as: 5.2
